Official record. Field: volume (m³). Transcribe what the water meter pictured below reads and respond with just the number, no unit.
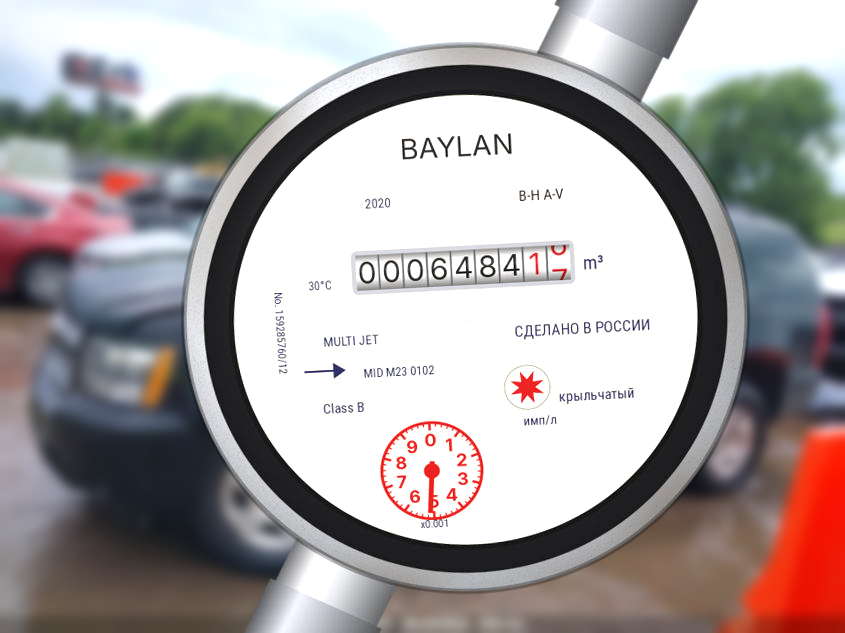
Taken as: 6484.165
